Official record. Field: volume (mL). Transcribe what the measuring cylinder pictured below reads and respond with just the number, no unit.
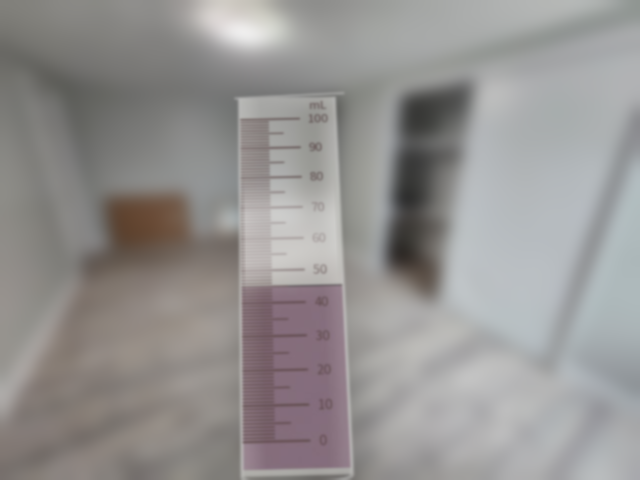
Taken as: 45
